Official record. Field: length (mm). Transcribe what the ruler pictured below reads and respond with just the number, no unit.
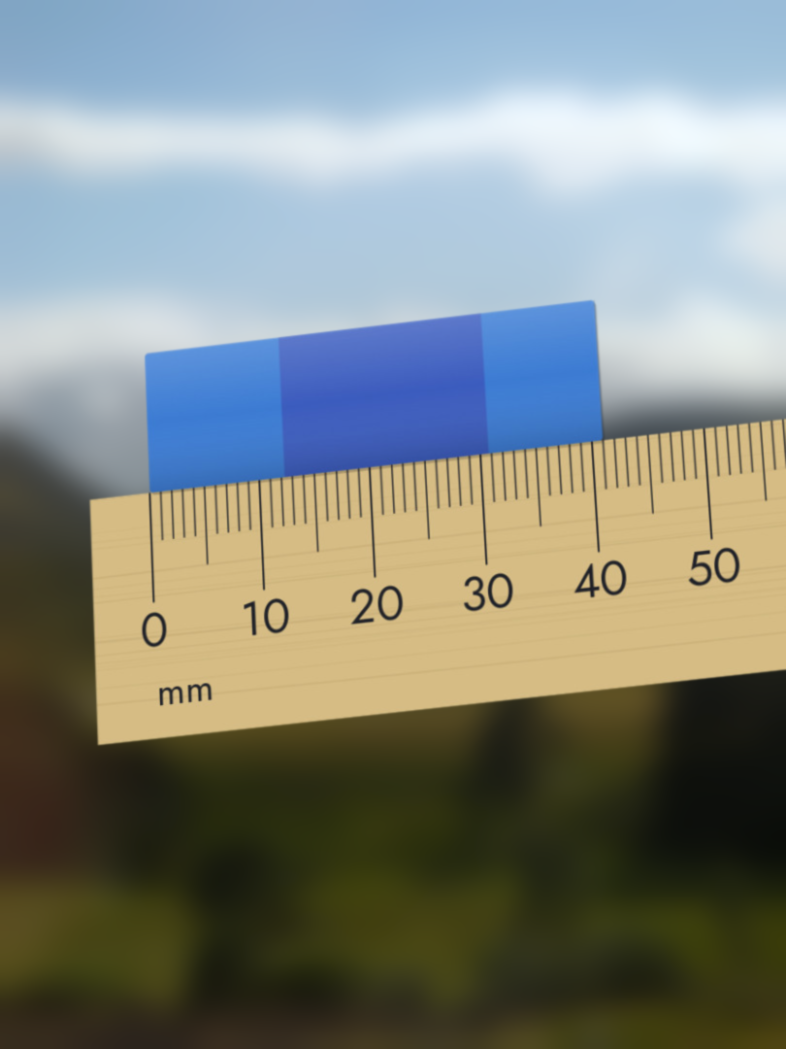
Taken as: 41
